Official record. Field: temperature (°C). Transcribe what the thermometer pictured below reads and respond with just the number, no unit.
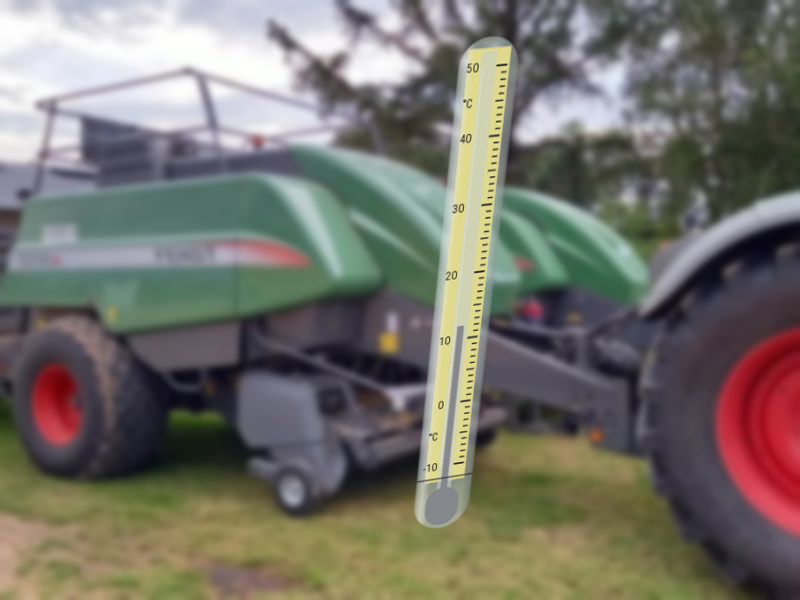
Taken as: 12
